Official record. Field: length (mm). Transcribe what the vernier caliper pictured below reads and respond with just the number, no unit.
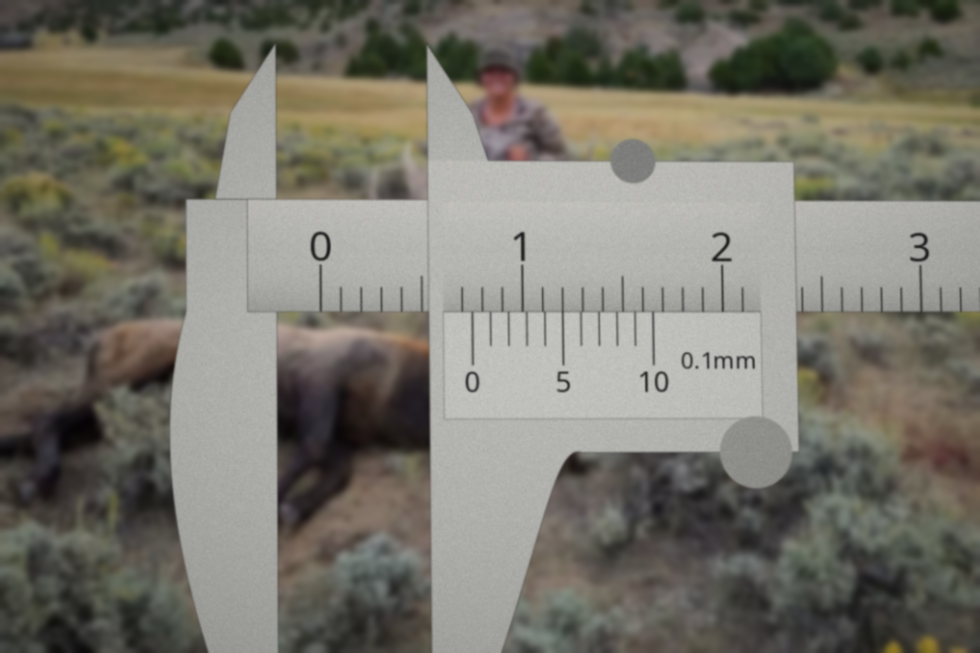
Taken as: 7.5
